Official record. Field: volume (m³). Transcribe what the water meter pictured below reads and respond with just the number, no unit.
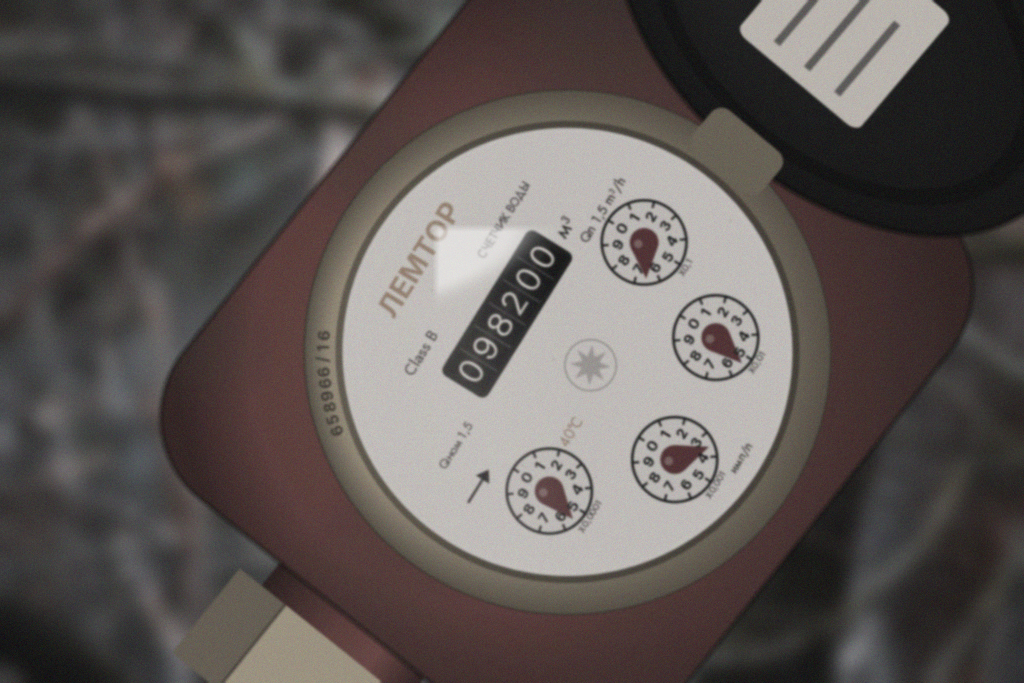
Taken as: 98200.6535
